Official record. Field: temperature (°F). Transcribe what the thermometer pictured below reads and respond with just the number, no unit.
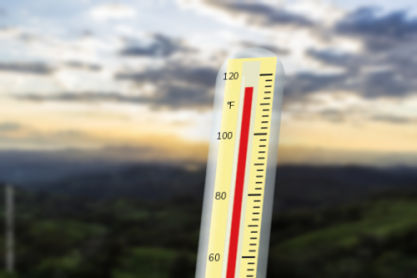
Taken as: 116
